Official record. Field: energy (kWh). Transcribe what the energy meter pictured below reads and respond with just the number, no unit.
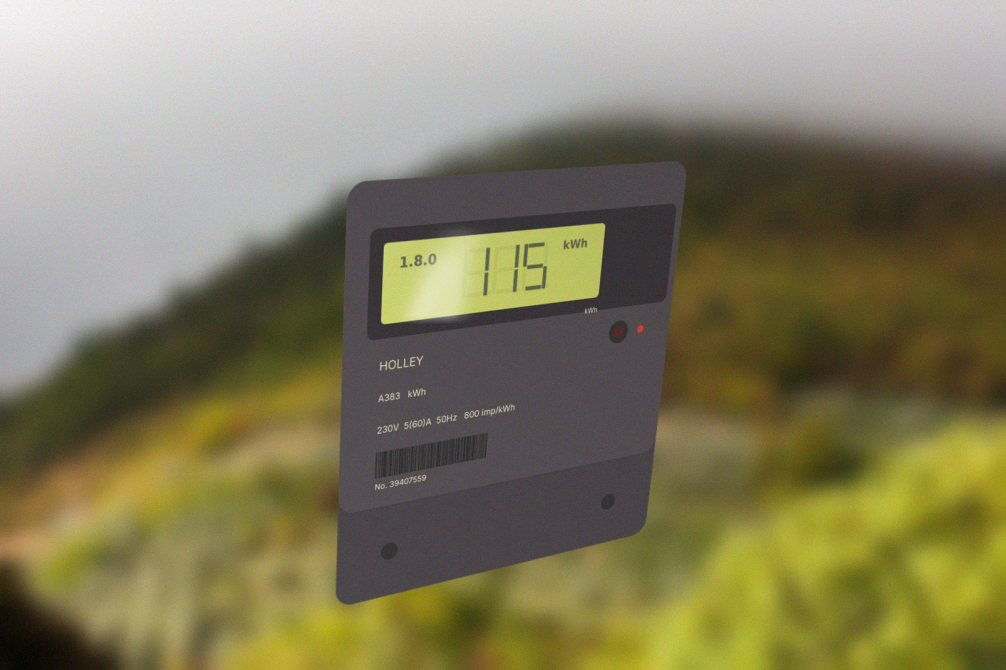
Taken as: 115
